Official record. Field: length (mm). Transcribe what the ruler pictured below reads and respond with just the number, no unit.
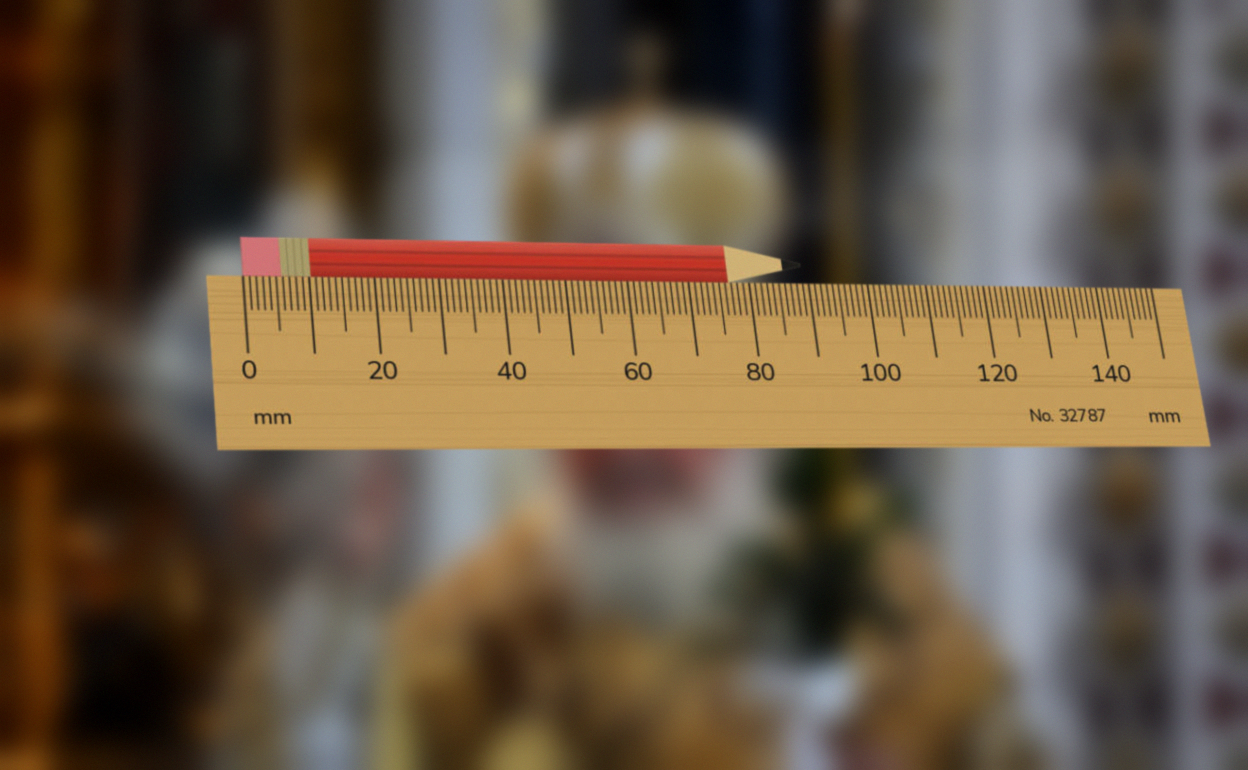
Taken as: 89
